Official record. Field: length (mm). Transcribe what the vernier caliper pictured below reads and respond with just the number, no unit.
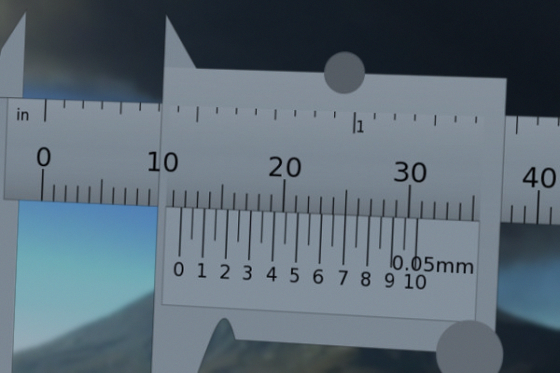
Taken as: 11.7
